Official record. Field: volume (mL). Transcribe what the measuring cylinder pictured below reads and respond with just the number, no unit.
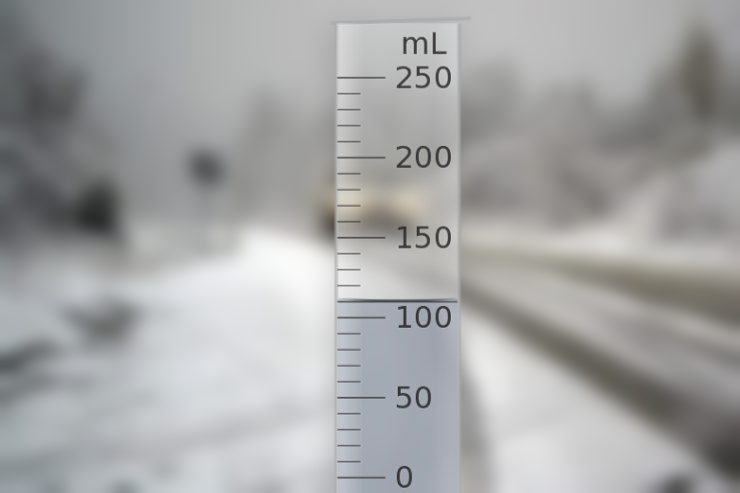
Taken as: 110
